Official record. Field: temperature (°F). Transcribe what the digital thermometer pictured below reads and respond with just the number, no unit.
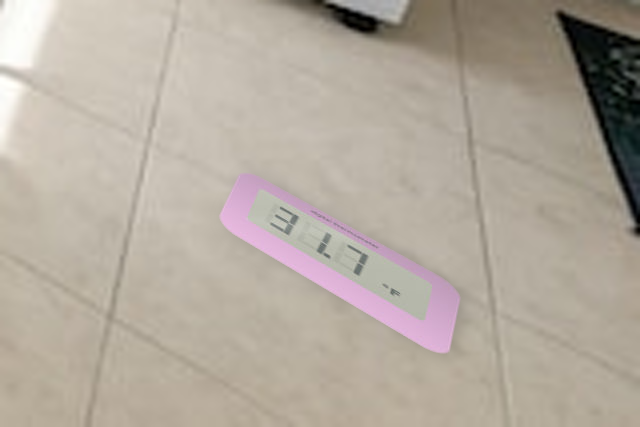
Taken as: 31.7
